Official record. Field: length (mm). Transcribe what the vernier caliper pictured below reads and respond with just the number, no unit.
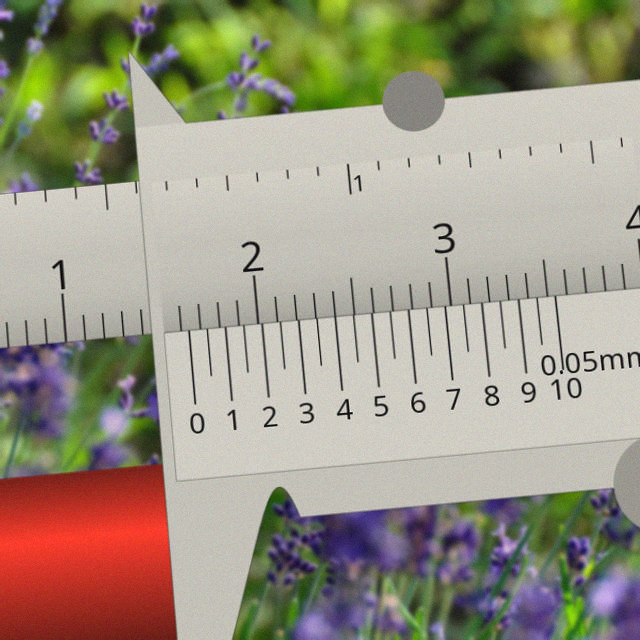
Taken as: 16.4
